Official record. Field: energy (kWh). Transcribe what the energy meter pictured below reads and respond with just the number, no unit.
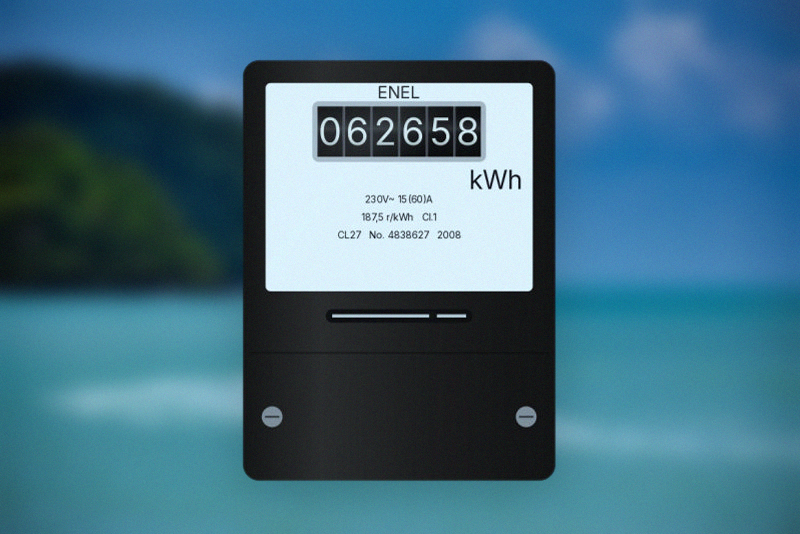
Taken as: 62658
